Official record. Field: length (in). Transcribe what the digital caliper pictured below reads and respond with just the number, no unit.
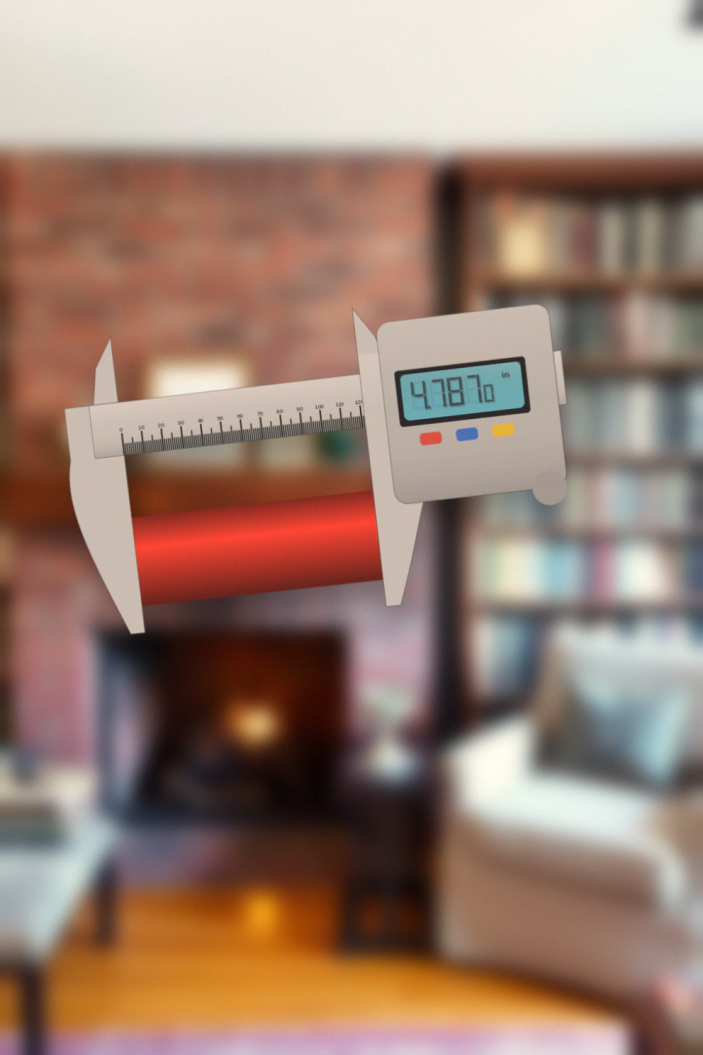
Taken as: 4.7870
